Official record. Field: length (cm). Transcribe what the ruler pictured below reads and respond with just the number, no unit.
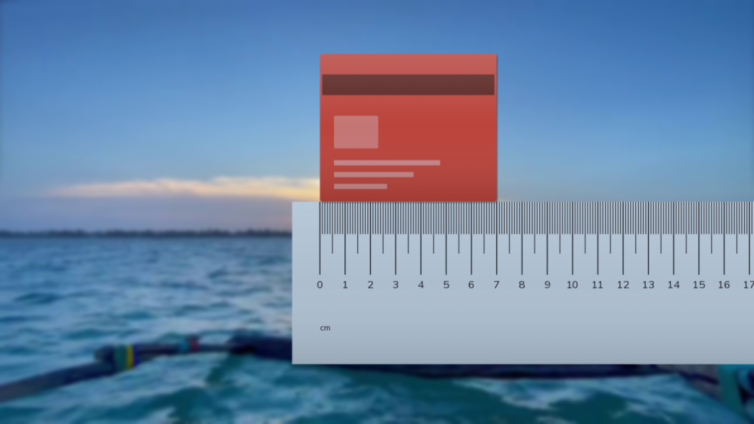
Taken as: 7
